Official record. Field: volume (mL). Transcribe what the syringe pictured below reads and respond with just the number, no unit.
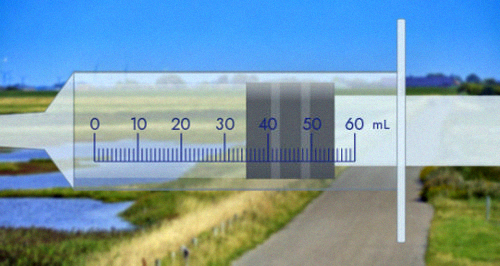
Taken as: 35
